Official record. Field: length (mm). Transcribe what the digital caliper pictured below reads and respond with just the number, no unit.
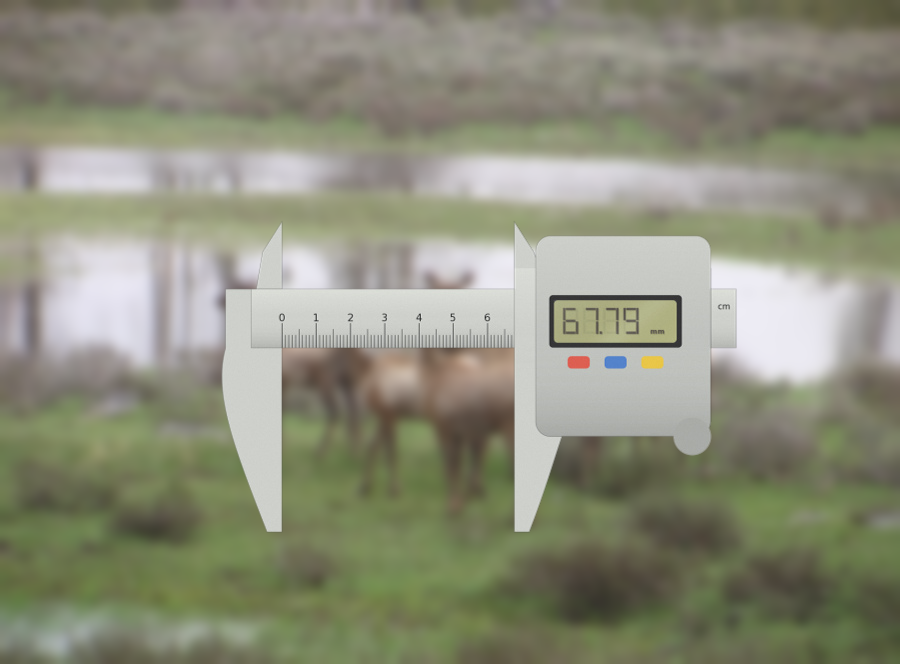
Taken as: 67.79
